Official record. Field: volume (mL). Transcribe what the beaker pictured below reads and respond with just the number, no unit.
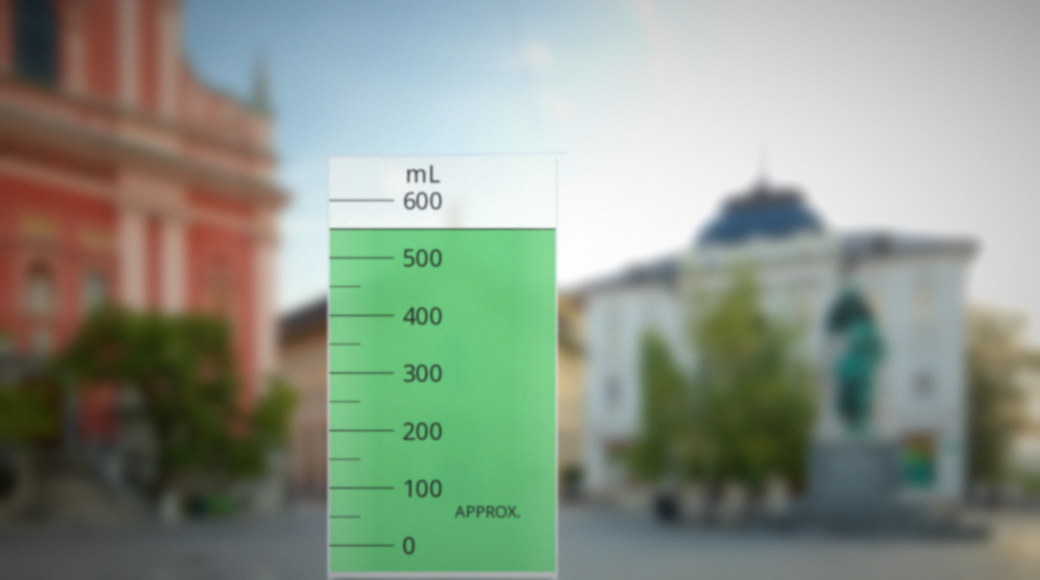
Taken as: 550
